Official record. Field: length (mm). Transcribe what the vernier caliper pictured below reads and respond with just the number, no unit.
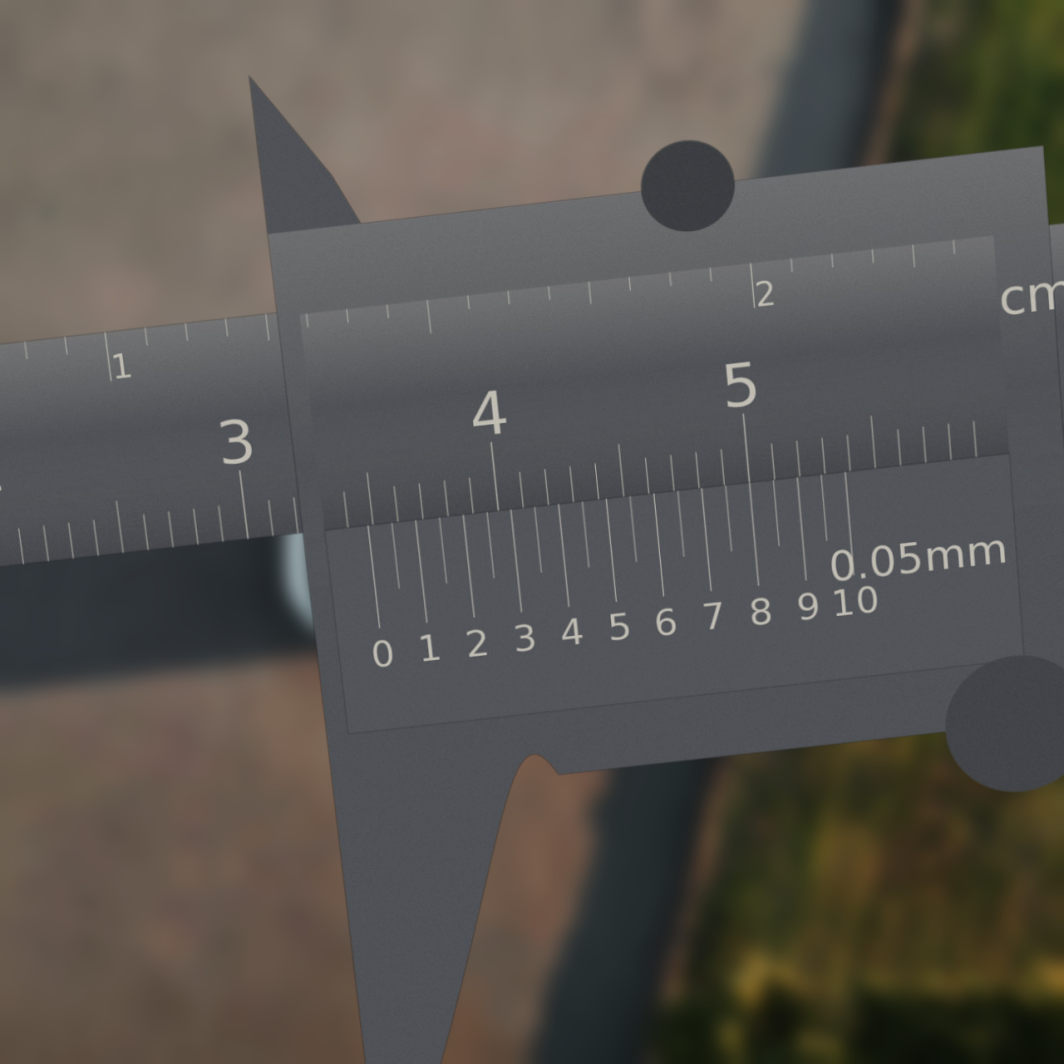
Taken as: 34.80
